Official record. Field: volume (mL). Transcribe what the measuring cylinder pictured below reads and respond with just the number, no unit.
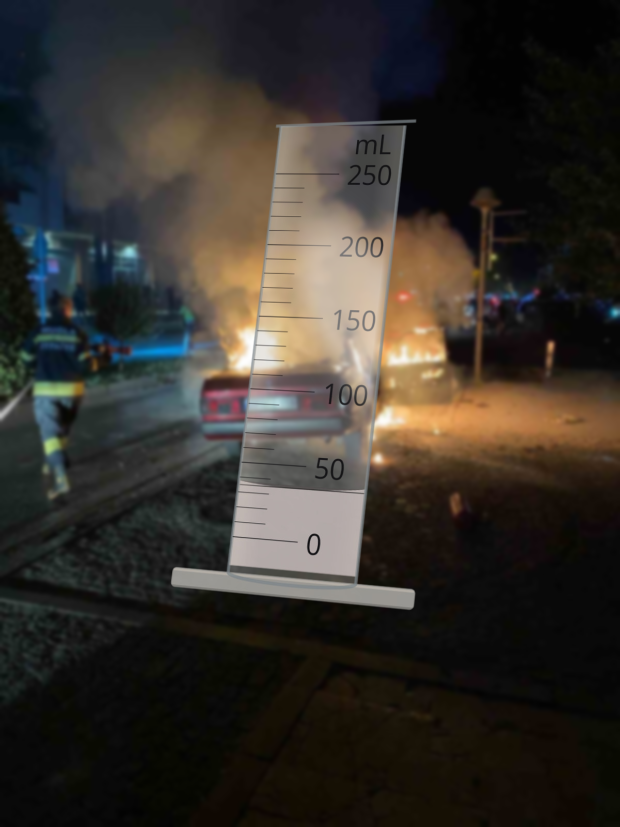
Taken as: 35
